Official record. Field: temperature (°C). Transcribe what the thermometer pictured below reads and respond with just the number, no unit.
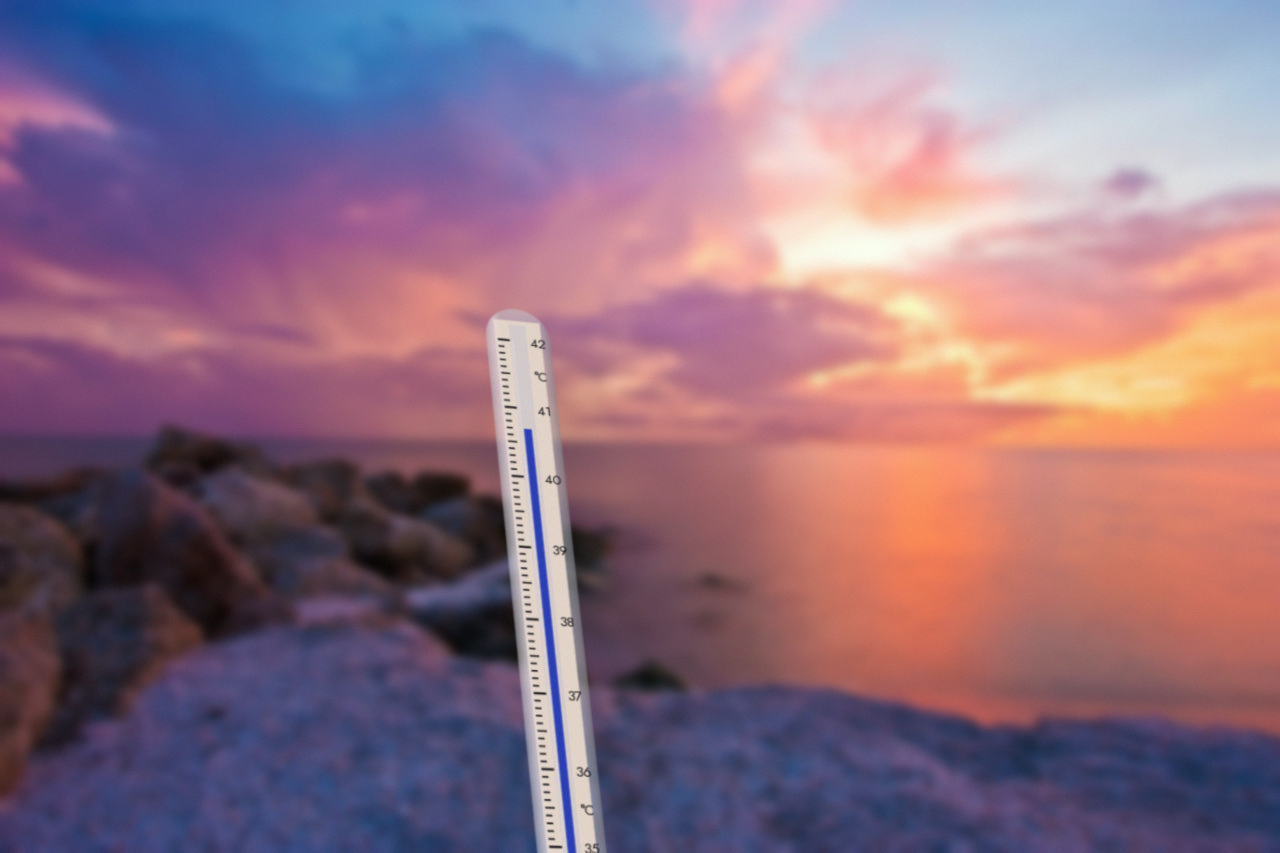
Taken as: 40.7
